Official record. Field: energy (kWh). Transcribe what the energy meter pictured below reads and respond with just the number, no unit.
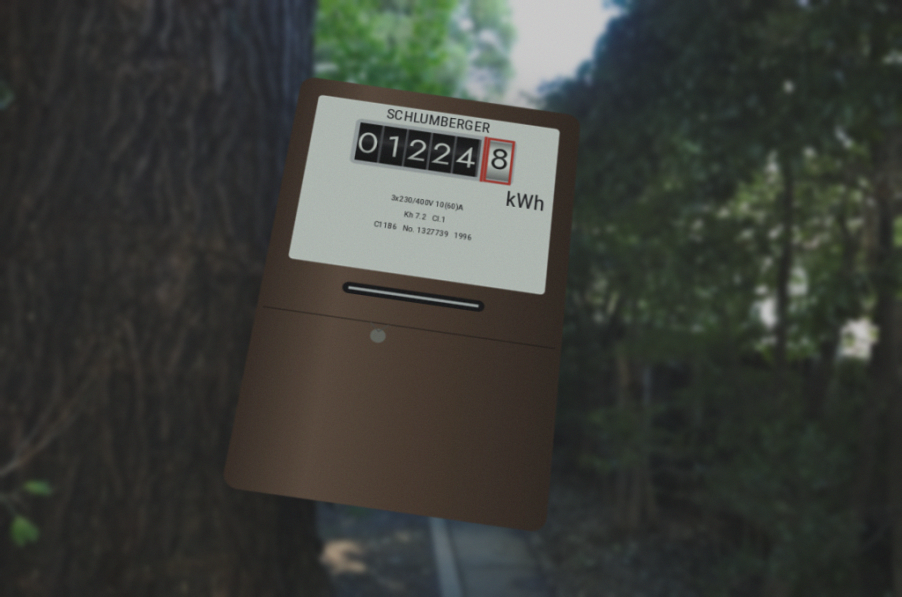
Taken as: 1224.8
